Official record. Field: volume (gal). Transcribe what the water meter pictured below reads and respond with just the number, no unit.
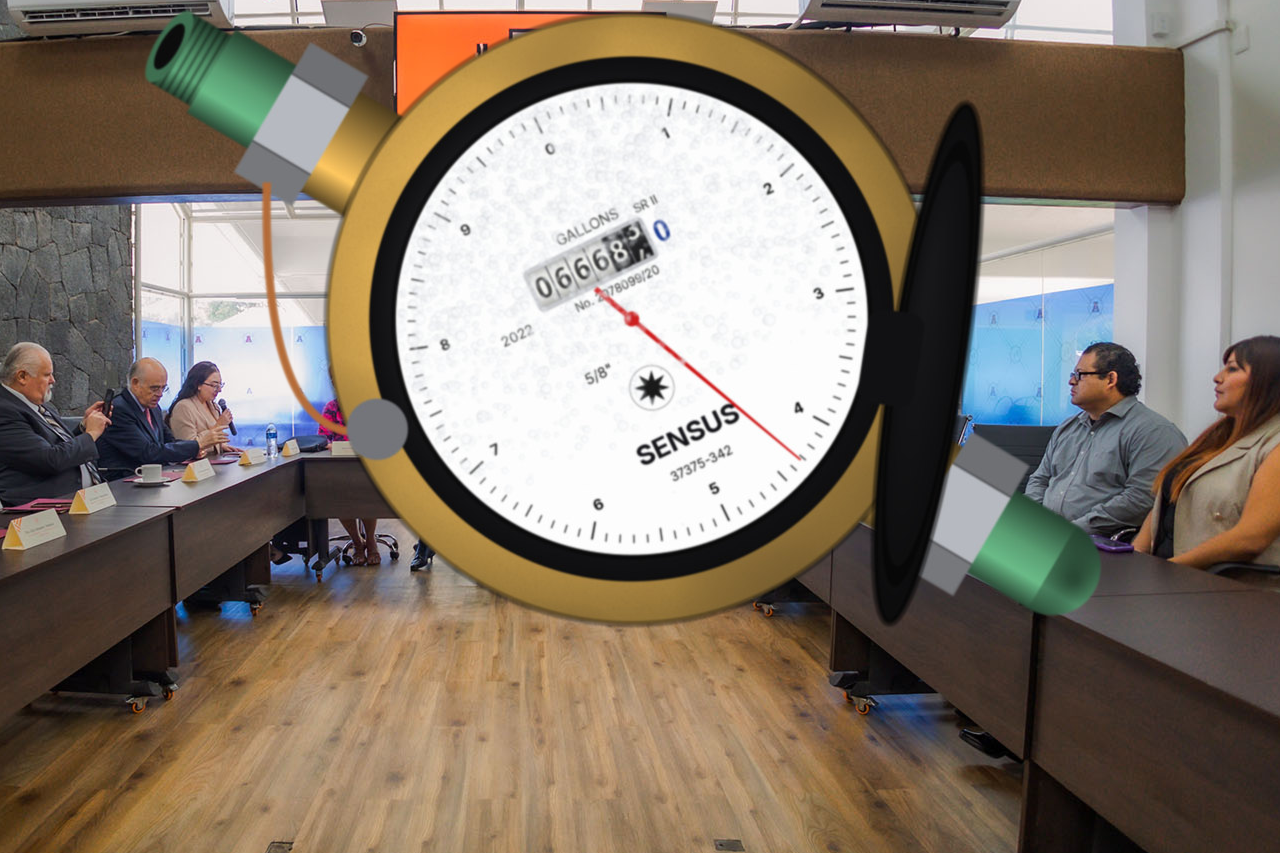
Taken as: 666834.3
